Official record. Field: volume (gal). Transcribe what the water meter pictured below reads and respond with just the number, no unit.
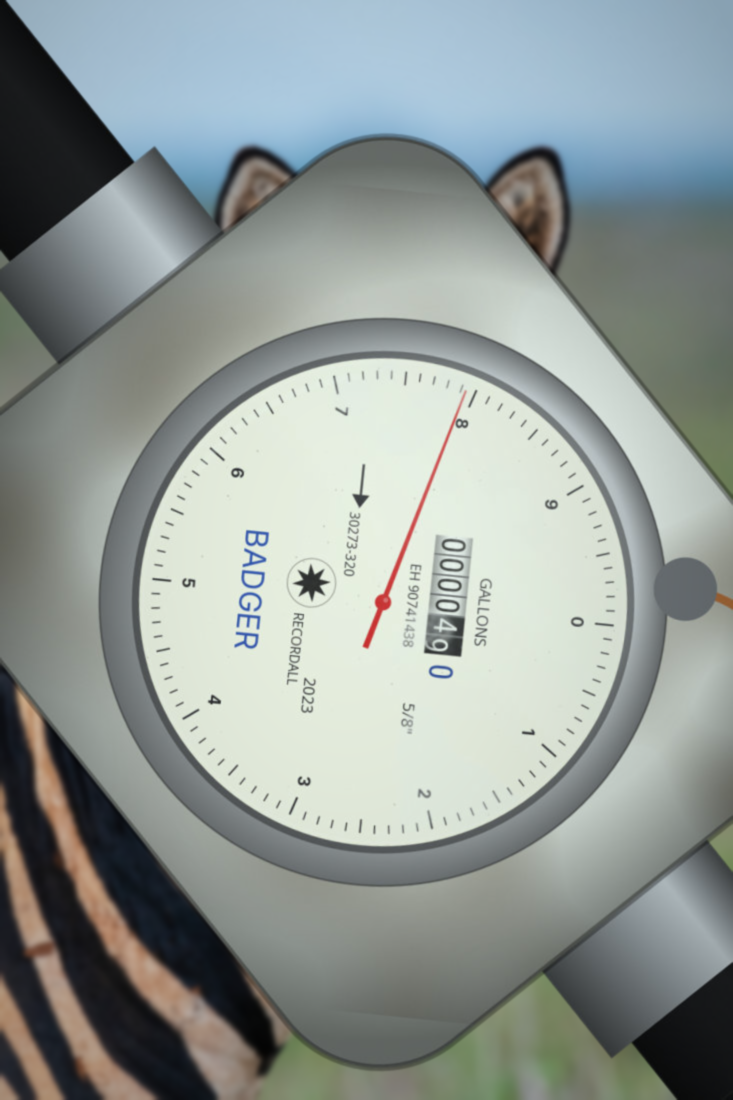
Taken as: 487.9
